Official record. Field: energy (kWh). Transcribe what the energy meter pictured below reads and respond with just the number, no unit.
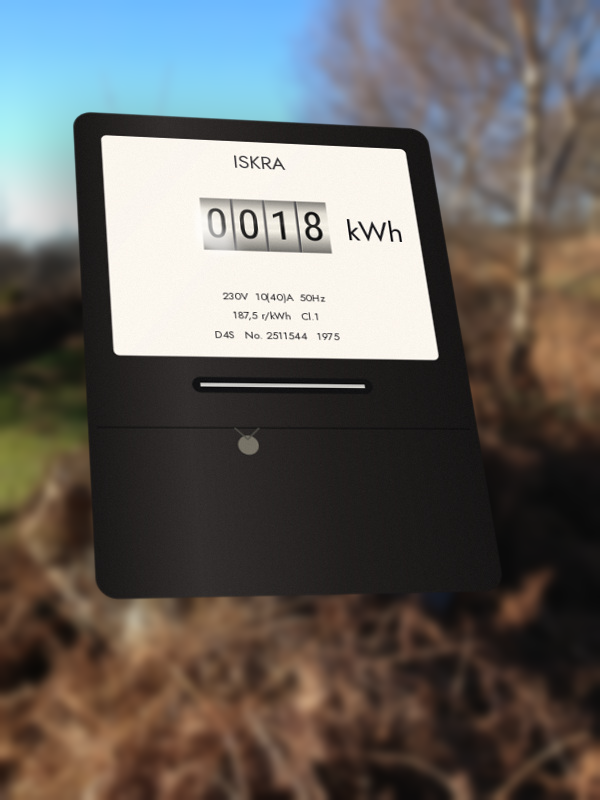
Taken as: 18
